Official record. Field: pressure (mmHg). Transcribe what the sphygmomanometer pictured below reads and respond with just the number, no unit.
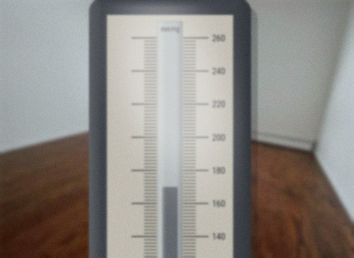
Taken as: 170
